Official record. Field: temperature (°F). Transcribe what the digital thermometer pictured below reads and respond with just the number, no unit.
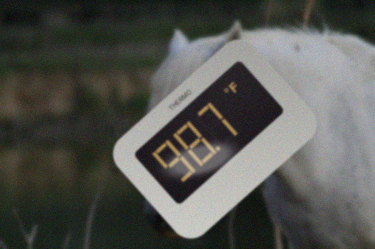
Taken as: 98.7
